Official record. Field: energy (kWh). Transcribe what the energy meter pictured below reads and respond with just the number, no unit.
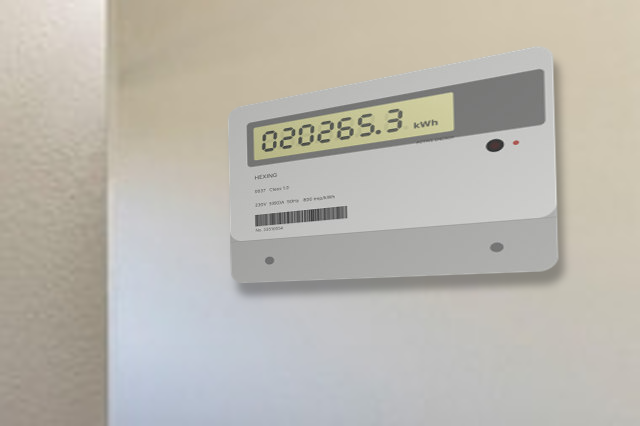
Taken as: 20265.3
